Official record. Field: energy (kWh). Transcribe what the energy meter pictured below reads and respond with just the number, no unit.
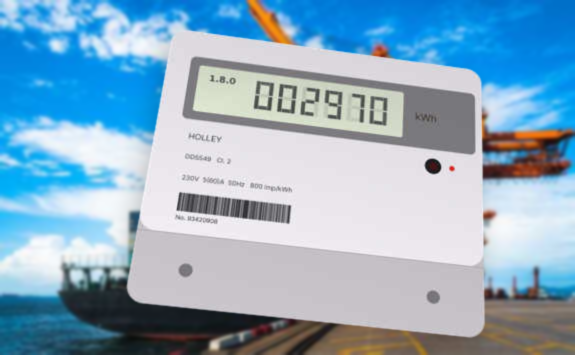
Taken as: 2970
